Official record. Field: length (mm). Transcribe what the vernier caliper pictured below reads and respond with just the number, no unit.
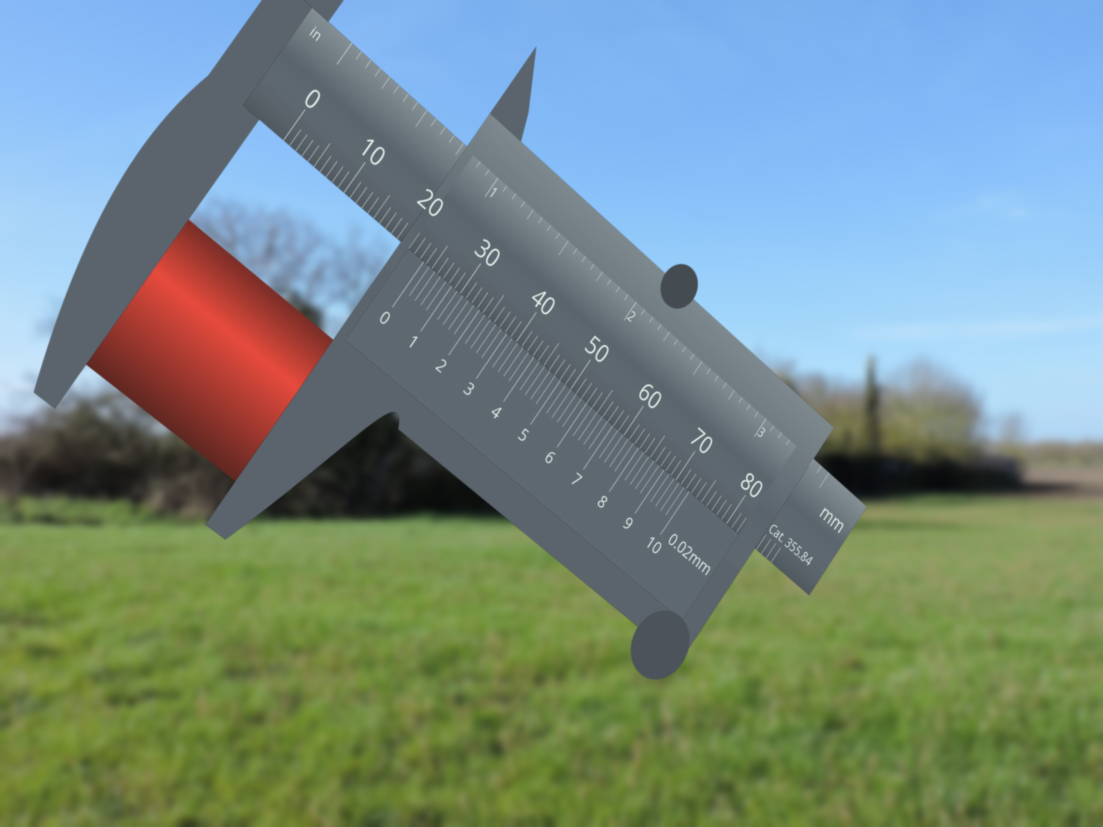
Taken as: 23.6
